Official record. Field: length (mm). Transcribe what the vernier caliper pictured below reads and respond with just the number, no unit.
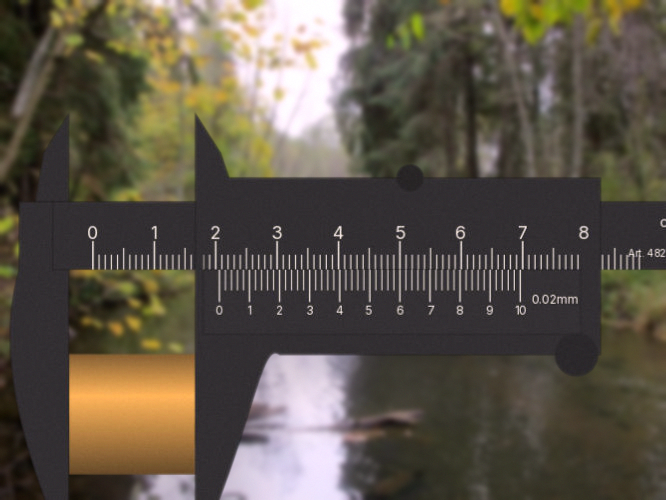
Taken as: 20.6
